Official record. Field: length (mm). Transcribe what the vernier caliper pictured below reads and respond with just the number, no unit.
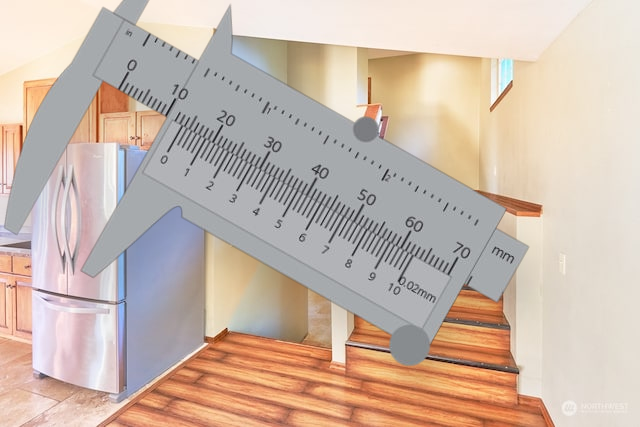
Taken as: 13.6
